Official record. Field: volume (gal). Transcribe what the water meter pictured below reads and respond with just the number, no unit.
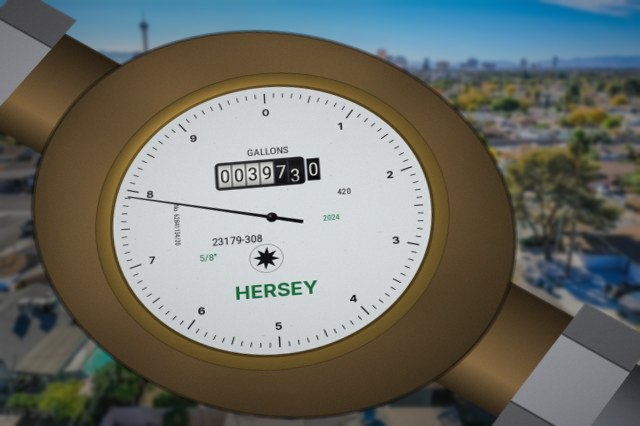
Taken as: 39727.9
